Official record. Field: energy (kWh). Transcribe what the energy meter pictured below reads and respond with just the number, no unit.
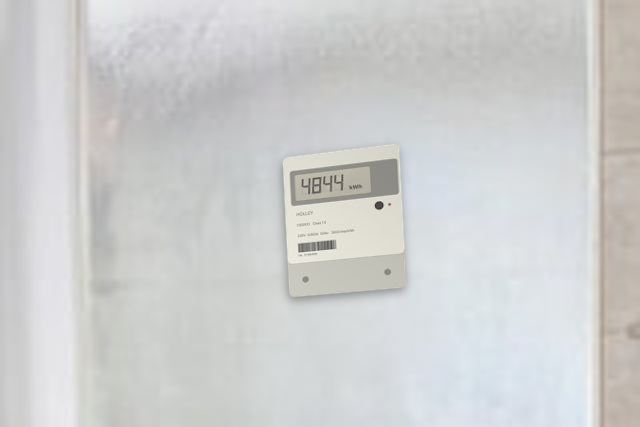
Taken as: 4844
